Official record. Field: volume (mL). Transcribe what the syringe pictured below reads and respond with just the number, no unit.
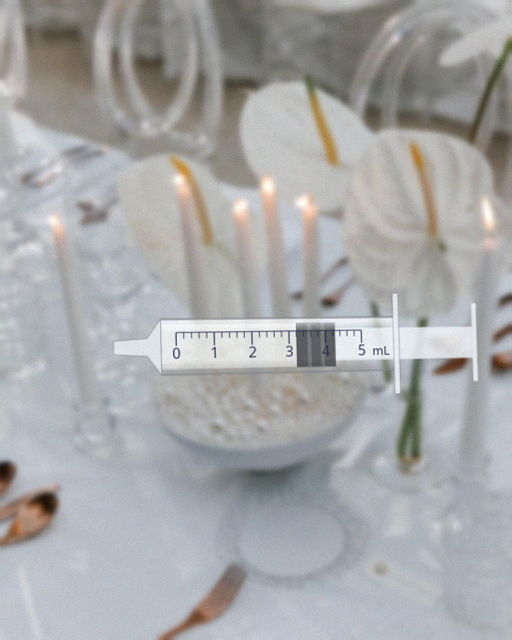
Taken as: 3.2
